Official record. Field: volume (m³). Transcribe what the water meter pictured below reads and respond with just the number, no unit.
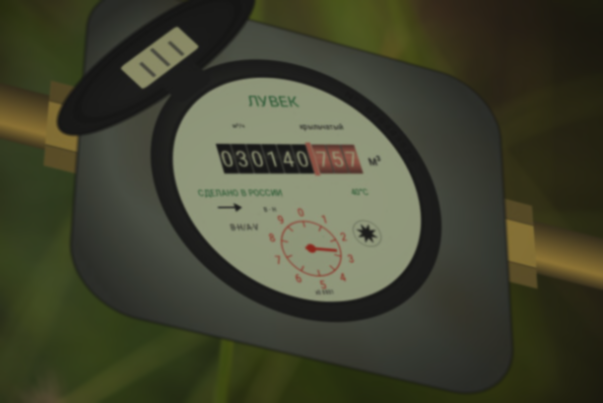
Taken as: 30140.7572
